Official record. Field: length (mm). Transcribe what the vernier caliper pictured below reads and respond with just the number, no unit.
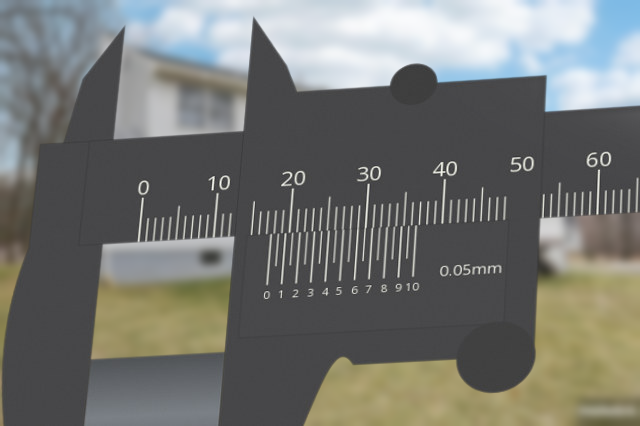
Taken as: 17.6
